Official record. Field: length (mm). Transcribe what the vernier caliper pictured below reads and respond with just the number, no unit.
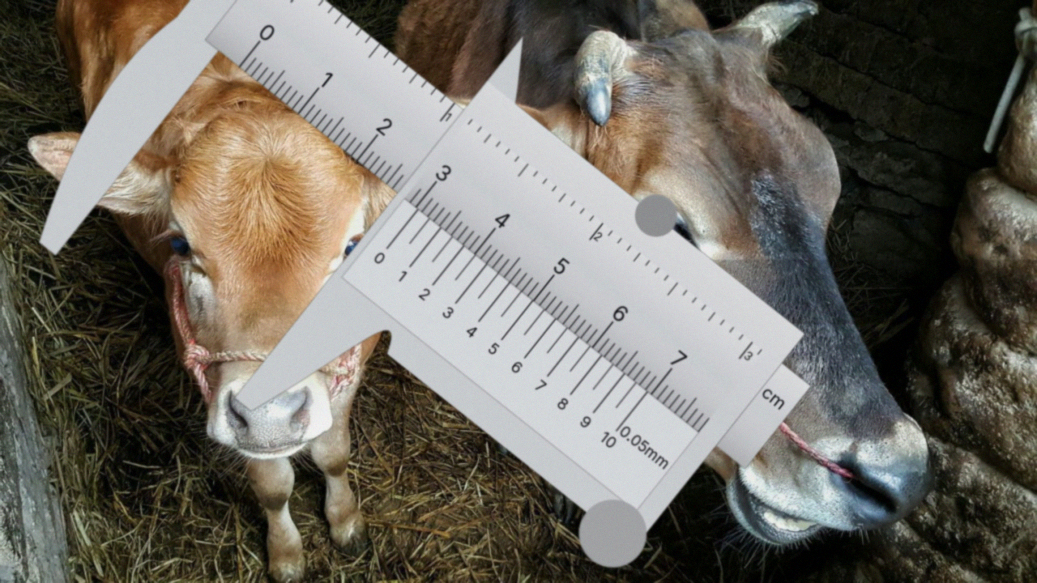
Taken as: 30.4
